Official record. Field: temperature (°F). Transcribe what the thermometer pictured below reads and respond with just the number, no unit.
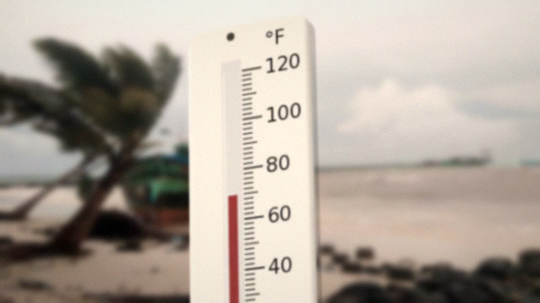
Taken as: 70
